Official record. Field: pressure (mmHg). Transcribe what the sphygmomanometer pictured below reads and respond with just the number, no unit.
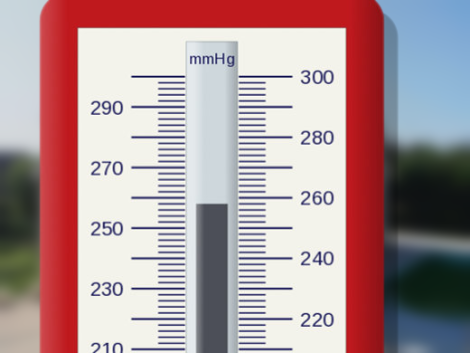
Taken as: 258
